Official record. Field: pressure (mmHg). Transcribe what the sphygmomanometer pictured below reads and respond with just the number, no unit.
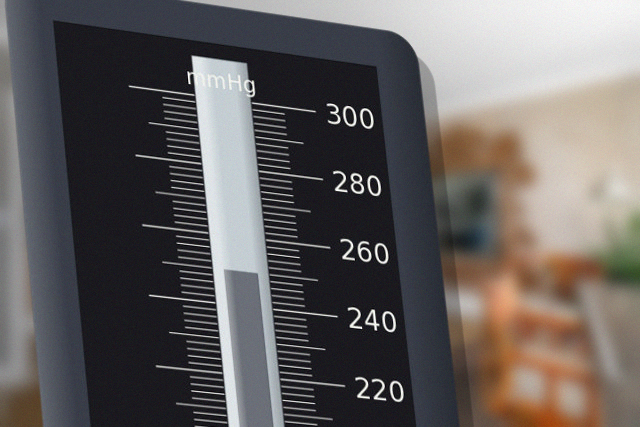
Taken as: 250
